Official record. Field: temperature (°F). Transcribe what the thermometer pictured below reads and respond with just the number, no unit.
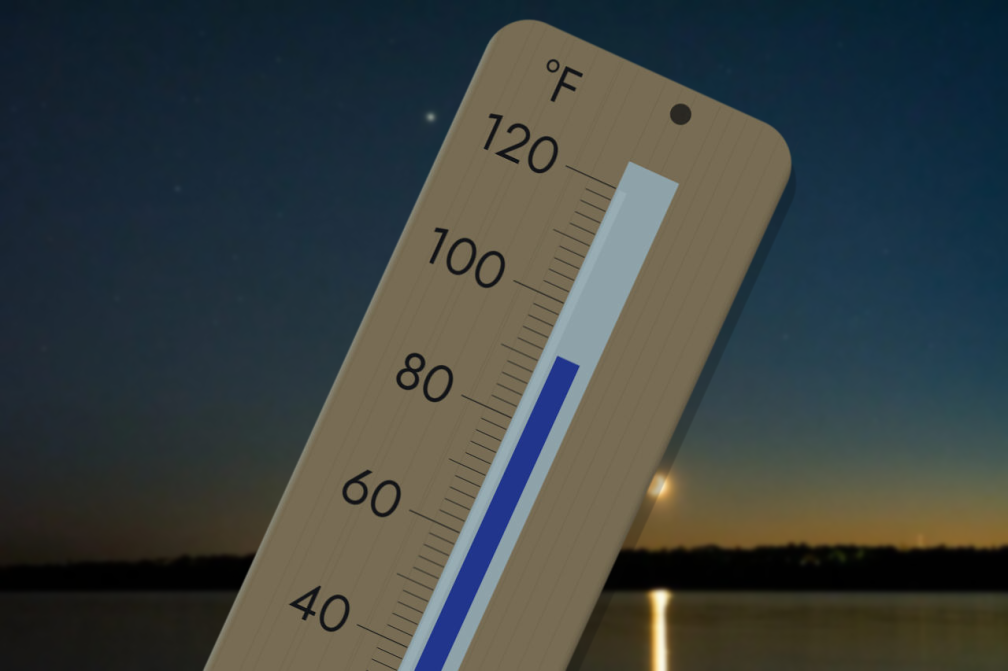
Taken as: 92
